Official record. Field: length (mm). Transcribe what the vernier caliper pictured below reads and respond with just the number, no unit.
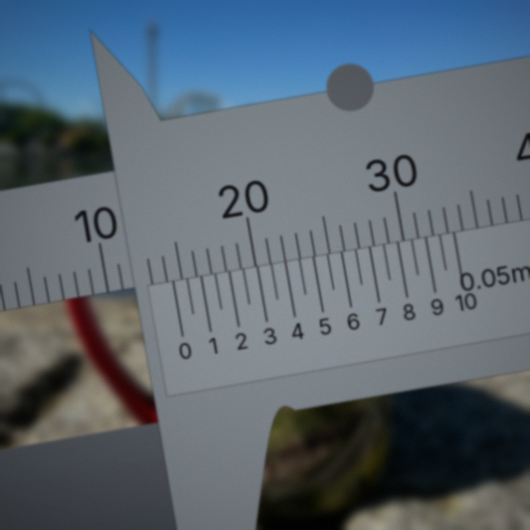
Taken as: 14.4
